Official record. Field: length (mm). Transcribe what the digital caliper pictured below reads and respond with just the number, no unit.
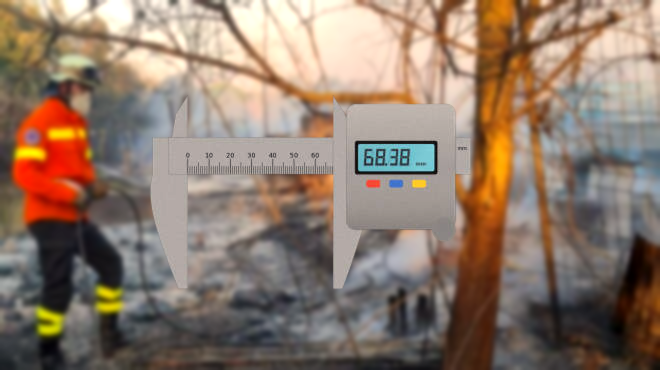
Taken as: 68.38
